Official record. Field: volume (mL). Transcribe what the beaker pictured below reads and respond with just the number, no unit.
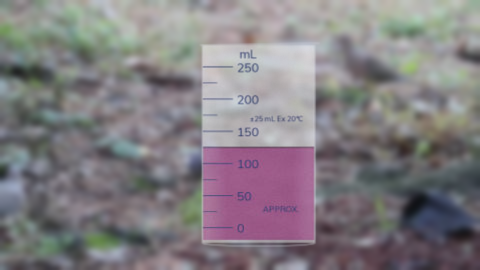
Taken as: 125
